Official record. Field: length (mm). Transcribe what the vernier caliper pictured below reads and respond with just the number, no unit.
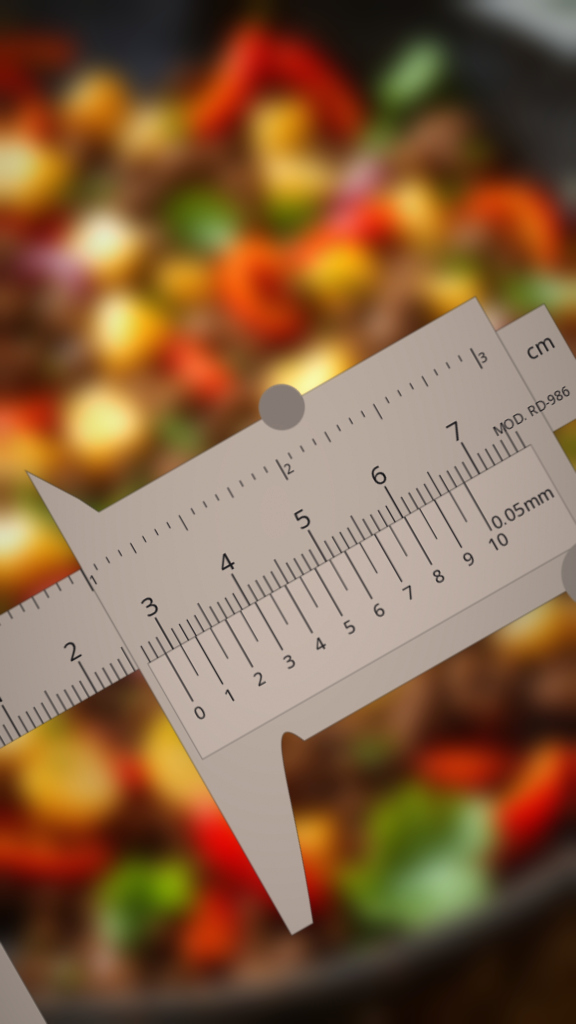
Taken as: 29.0
